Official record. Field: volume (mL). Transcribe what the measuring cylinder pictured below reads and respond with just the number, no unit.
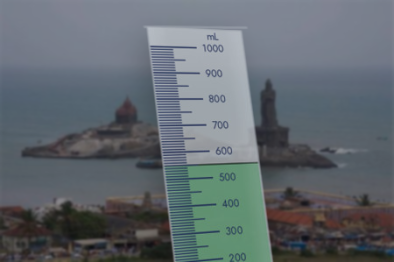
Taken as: 550
